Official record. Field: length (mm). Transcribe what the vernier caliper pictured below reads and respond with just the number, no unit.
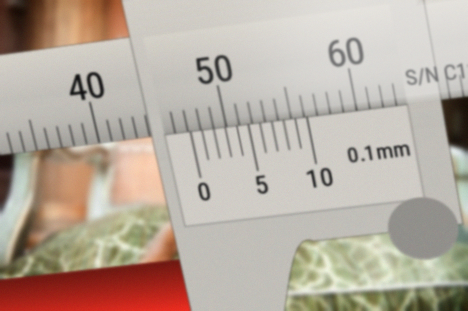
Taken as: 47.2
